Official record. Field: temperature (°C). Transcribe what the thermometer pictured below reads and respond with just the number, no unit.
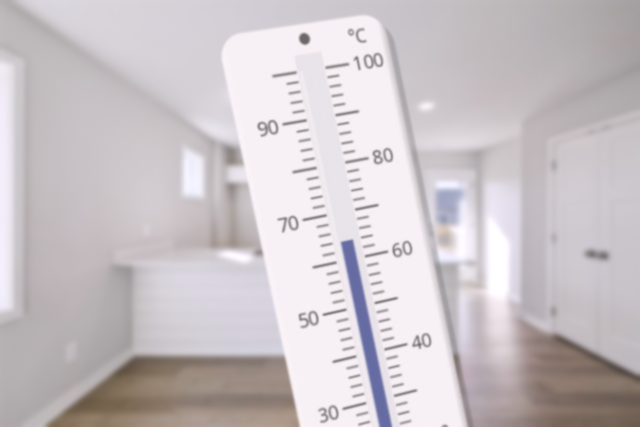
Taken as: 64
